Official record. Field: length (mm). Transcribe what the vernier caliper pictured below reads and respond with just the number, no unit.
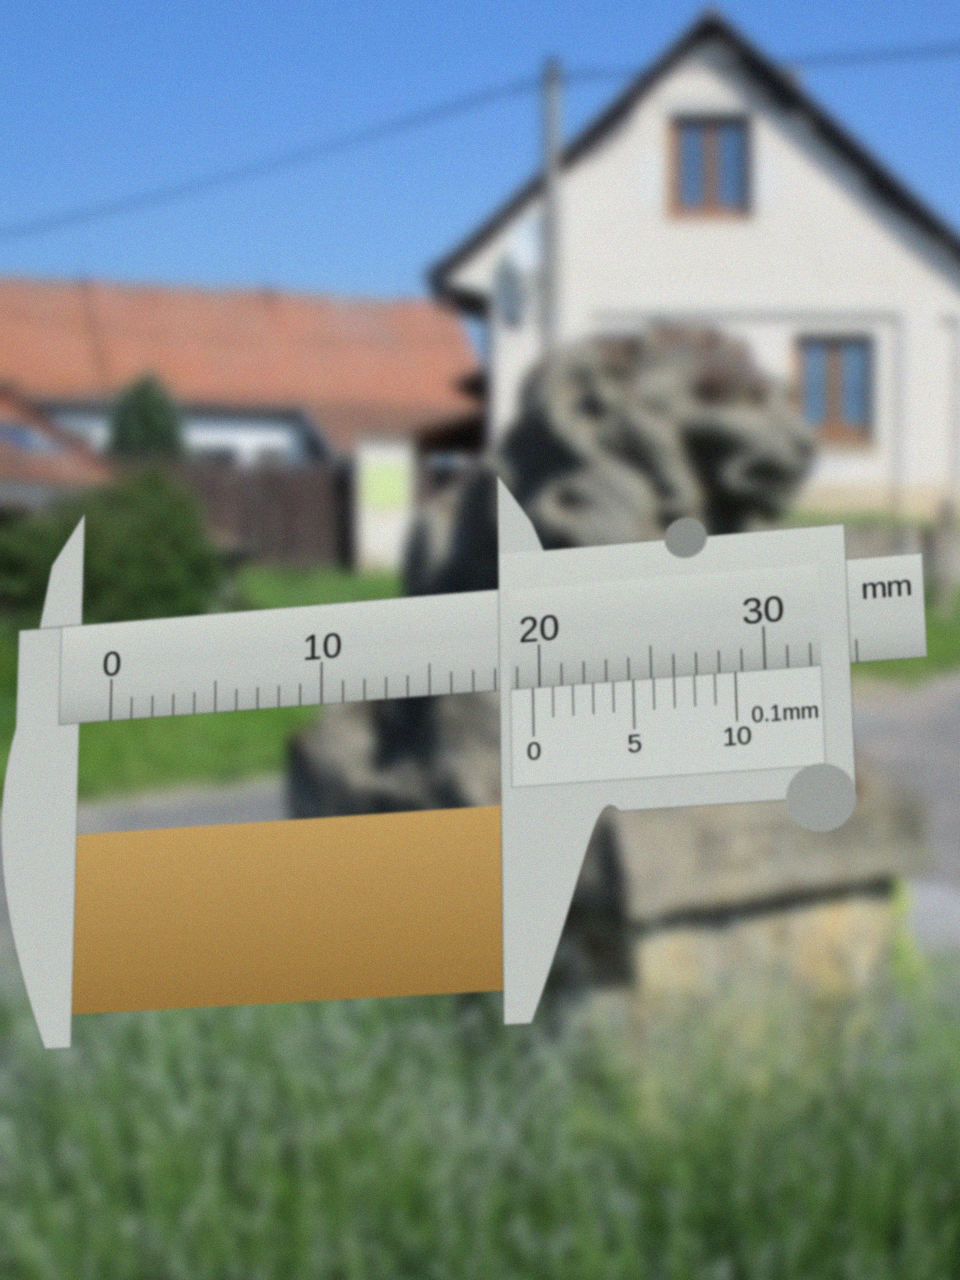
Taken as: 19.7
